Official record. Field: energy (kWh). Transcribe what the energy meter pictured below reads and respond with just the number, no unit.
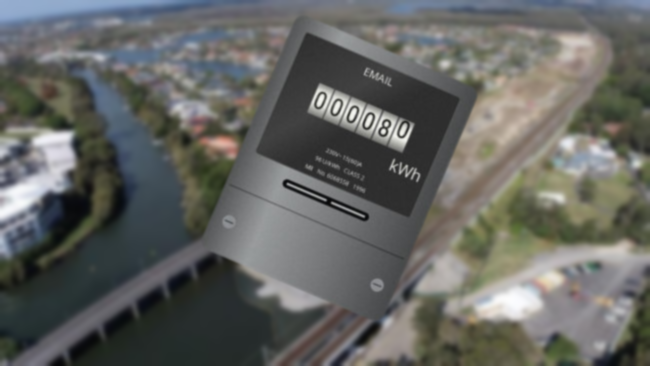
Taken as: 80
